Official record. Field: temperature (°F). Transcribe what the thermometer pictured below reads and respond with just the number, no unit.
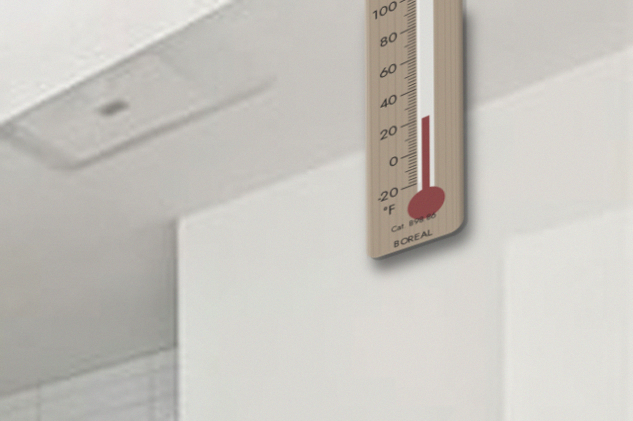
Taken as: 20
